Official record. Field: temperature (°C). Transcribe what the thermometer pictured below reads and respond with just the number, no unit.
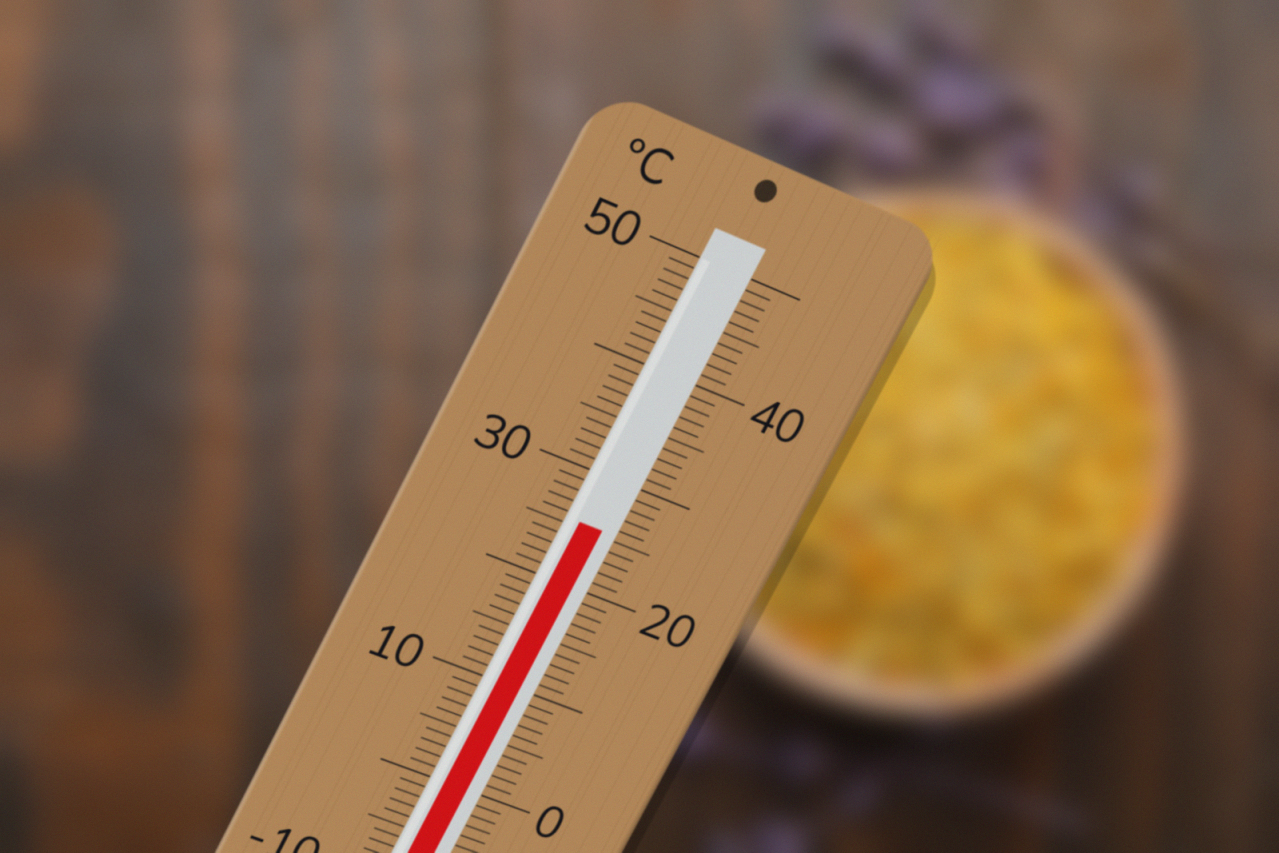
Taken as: 25.5
